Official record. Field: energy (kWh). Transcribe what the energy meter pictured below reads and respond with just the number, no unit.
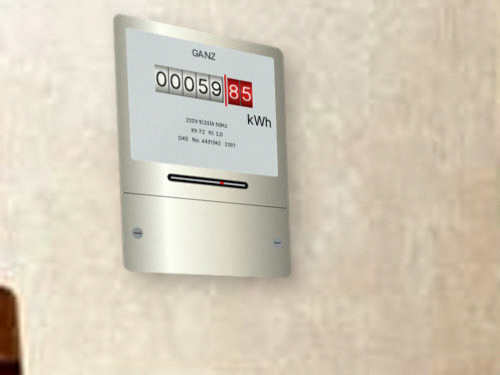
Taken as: 59.85
